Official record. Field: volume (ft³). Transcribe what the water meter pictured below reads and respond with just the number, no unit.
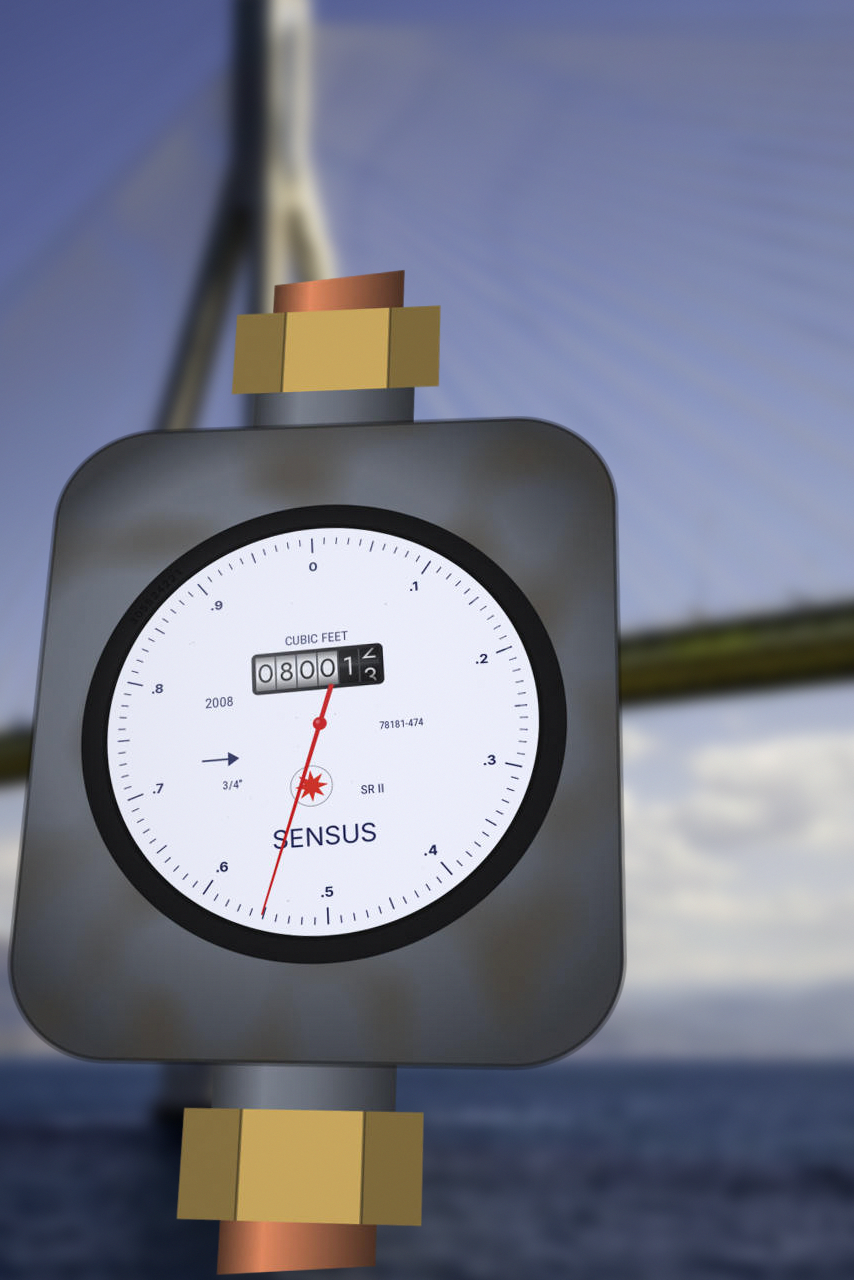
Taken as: 80012.55
